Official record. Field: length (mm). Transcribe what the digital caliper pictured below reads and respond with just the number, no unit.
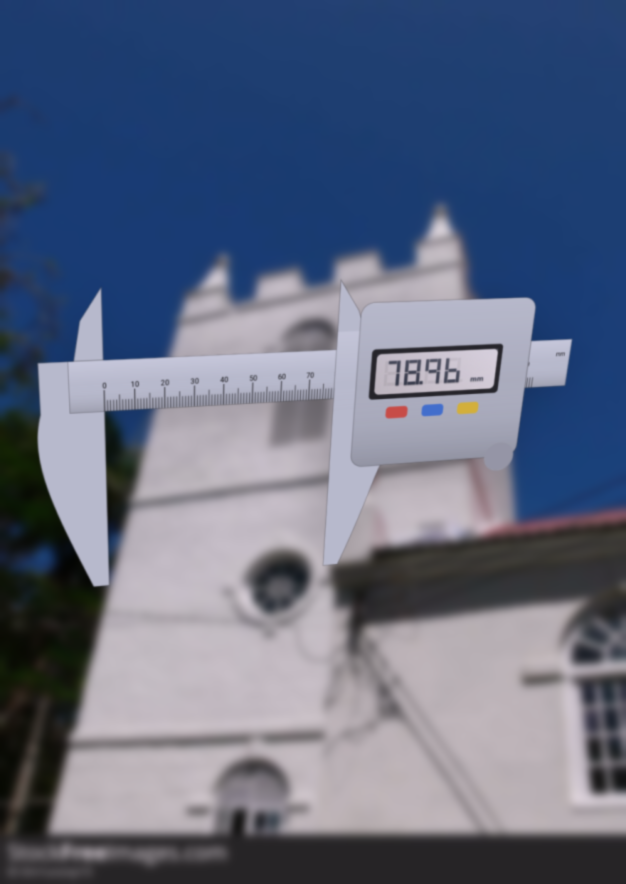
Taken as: 78.96
